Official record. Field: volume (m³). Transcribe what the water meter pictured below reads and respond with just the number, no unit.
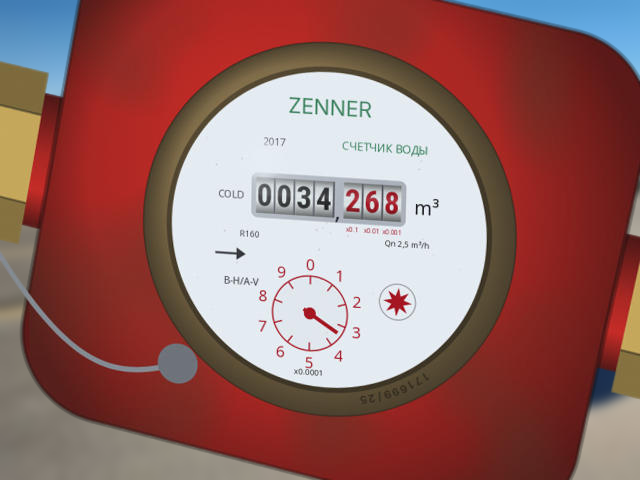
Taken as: 34.2683
